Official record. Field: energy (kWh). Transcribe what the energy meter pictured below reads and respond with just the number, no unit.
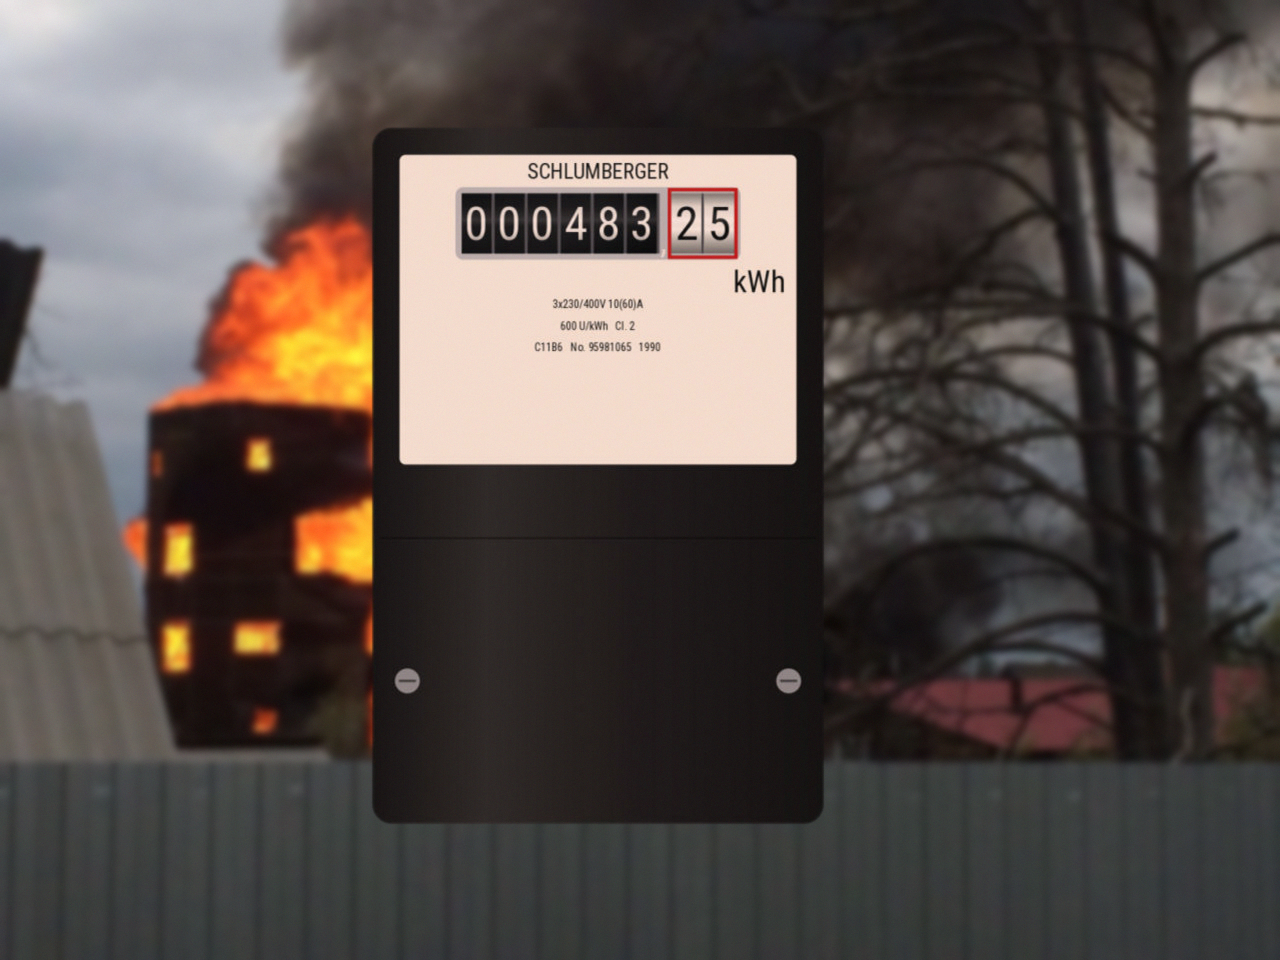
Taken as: 483.25
